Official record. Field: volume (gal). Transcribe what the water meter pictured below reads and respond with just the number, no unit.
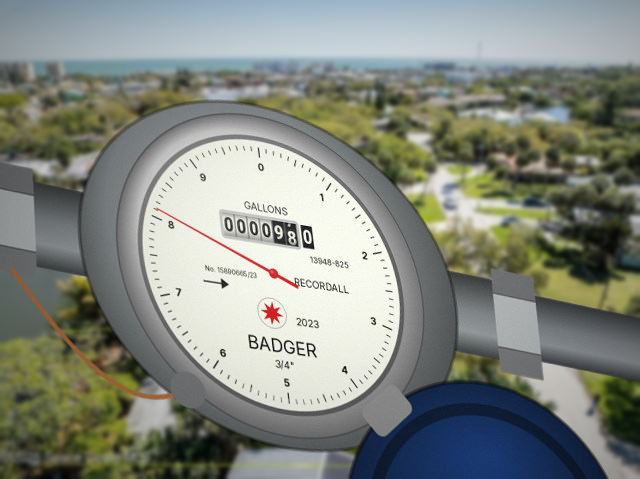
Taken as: 978.1
